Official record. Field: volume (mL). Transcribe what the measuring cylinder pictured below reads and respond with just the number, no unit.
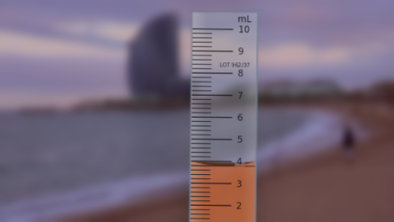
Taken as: 3.8
